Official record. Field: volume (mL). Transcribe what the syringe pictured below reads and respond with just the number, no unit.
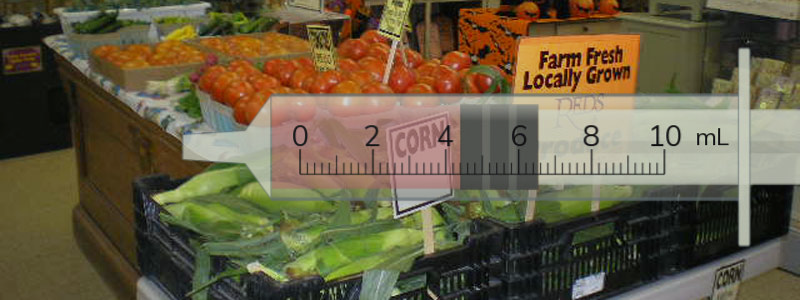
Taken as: 4.4
